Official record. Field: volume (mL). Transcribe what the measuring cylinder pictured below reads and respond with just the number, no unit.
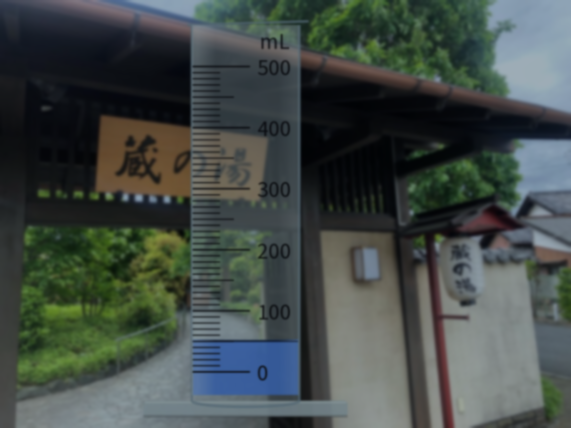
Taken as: 50
